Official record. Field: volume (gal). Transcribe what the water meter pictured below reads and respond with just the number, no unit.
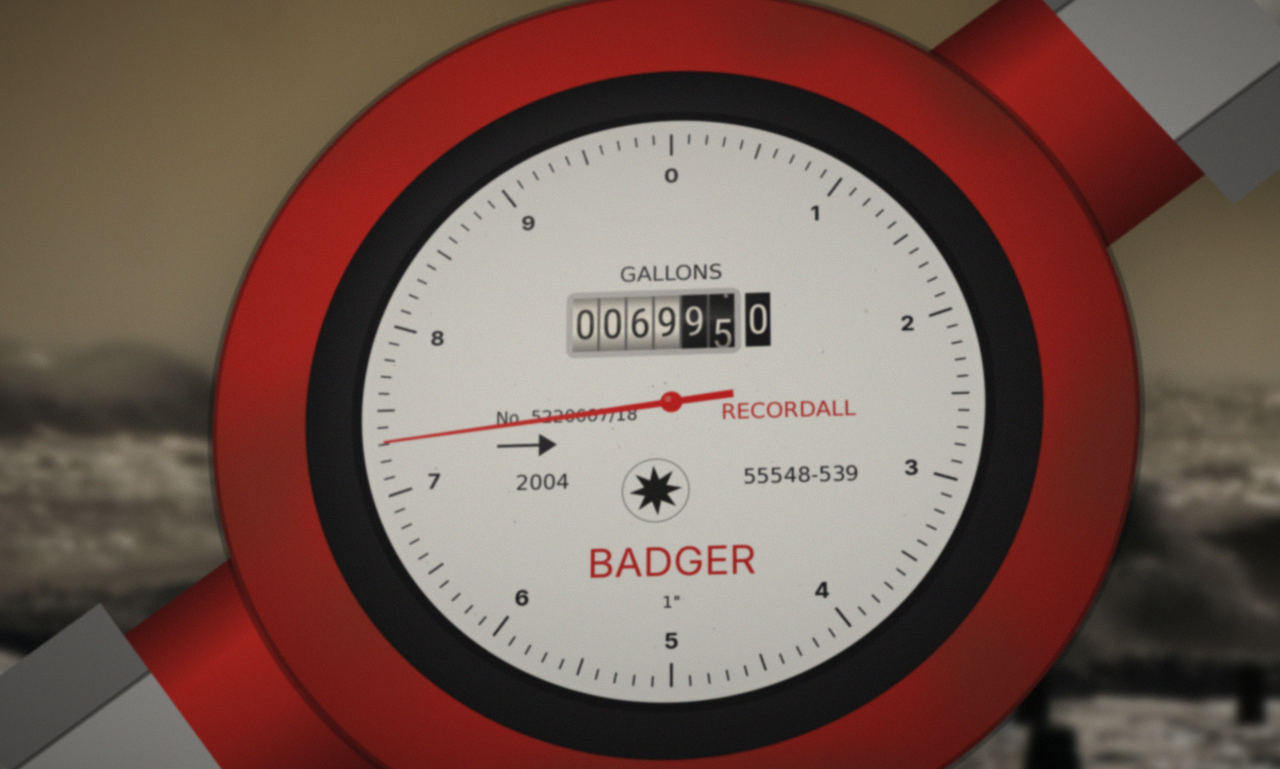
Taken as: 69947.3
